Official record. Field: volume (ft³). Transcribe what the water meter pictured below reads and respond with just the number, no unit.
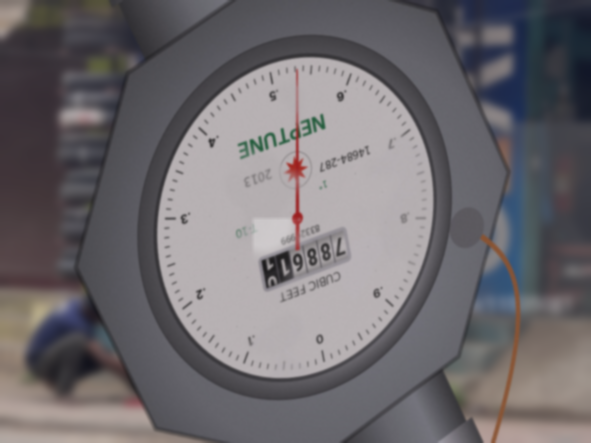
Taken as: 788610.53
